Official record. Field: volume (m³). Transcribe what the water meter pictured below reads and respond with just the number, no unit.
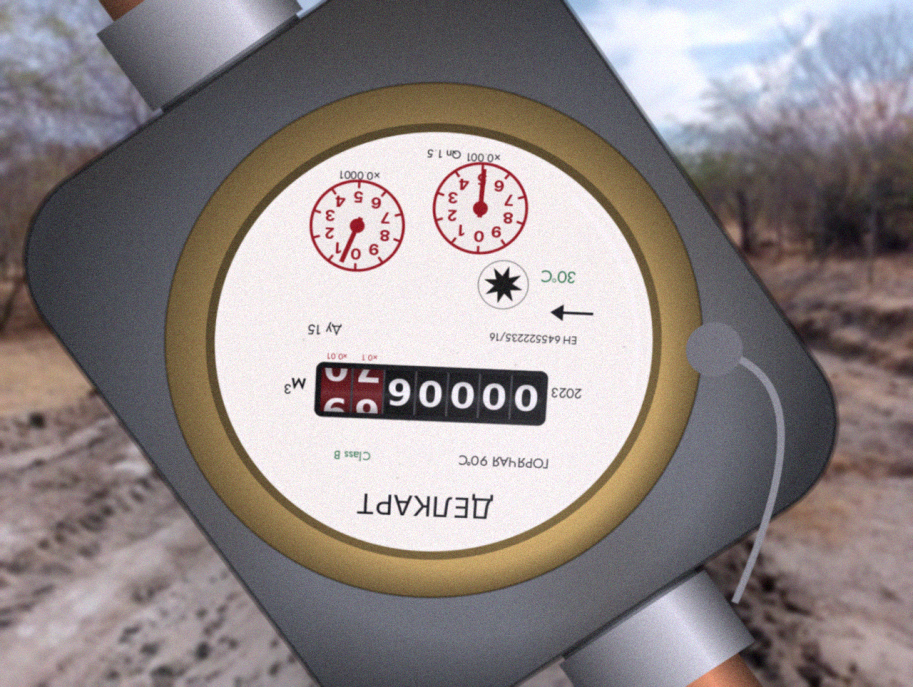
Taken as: 6.6950
